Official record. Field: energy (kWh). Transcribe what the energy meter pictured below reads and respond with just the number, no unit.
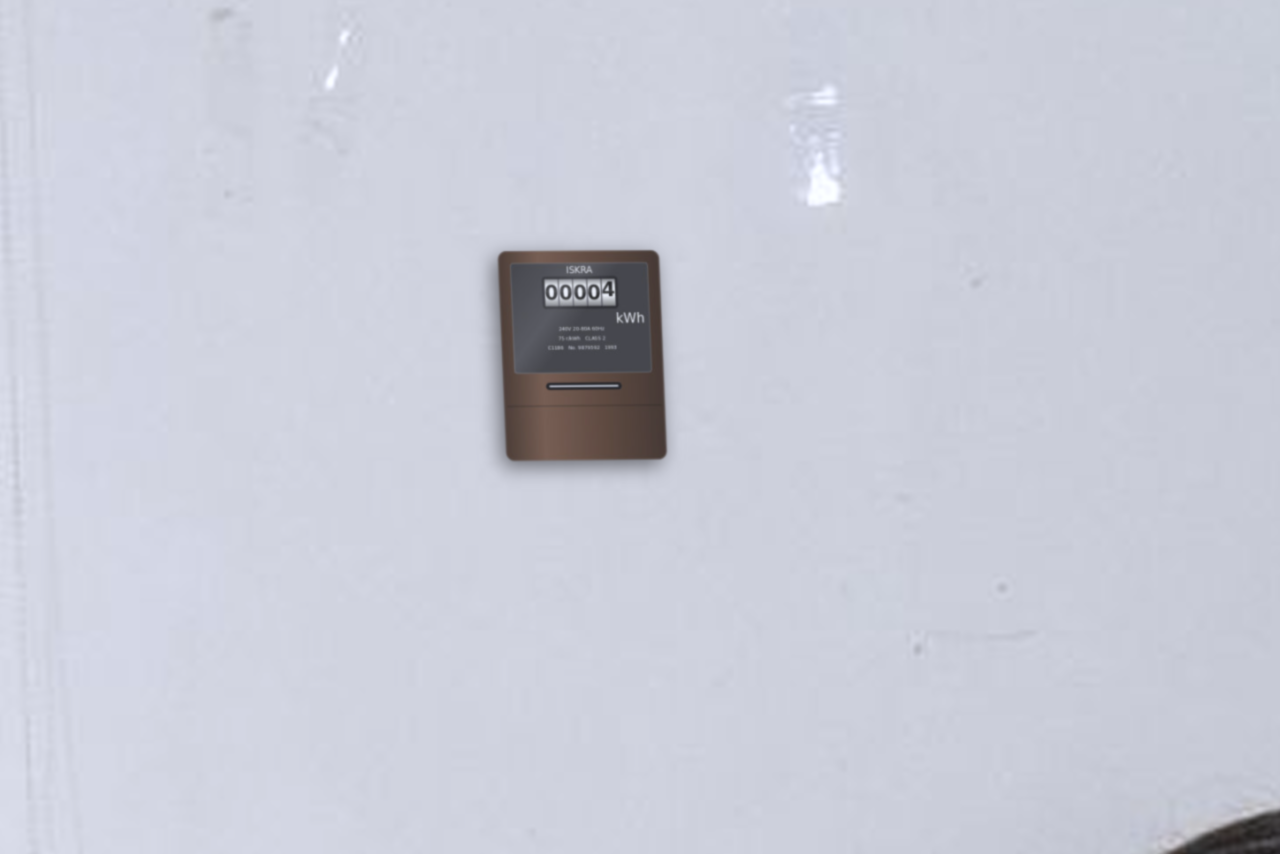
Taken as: 4
